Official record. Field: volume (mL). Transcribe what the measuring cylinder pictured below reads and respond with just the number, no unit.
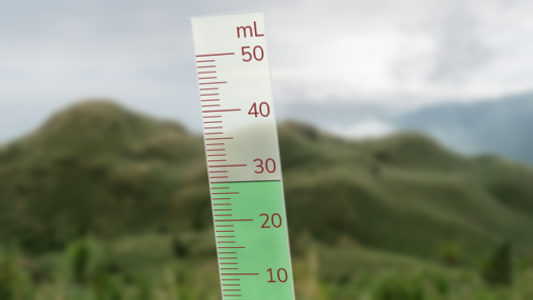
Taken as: 27
